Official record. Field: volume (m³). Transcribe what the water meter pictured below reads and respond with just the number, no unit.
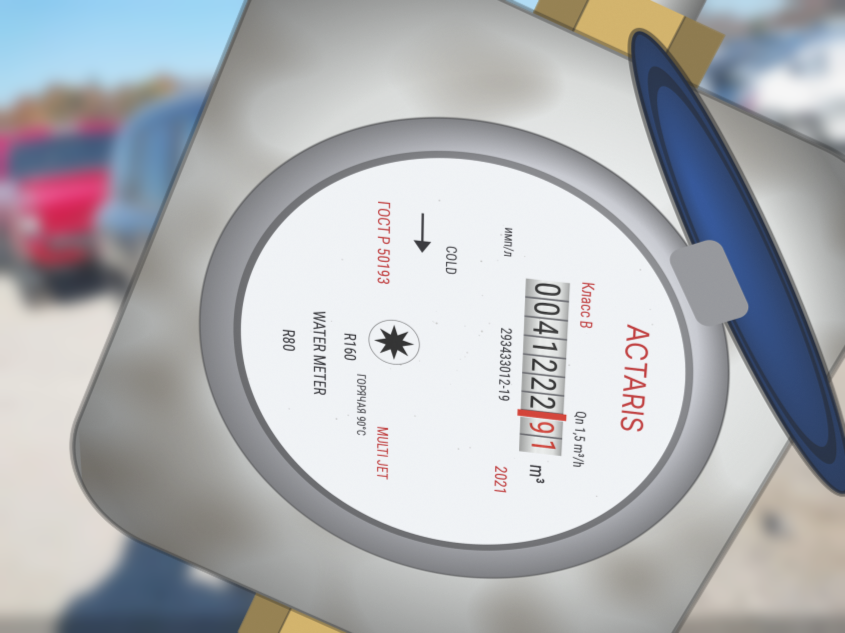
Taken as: 41222.91
